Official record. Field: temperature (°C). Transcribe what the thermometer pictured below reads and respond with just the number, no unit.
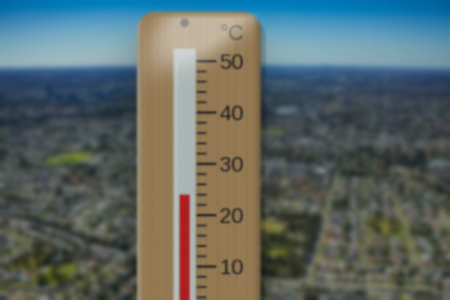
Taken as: 24
